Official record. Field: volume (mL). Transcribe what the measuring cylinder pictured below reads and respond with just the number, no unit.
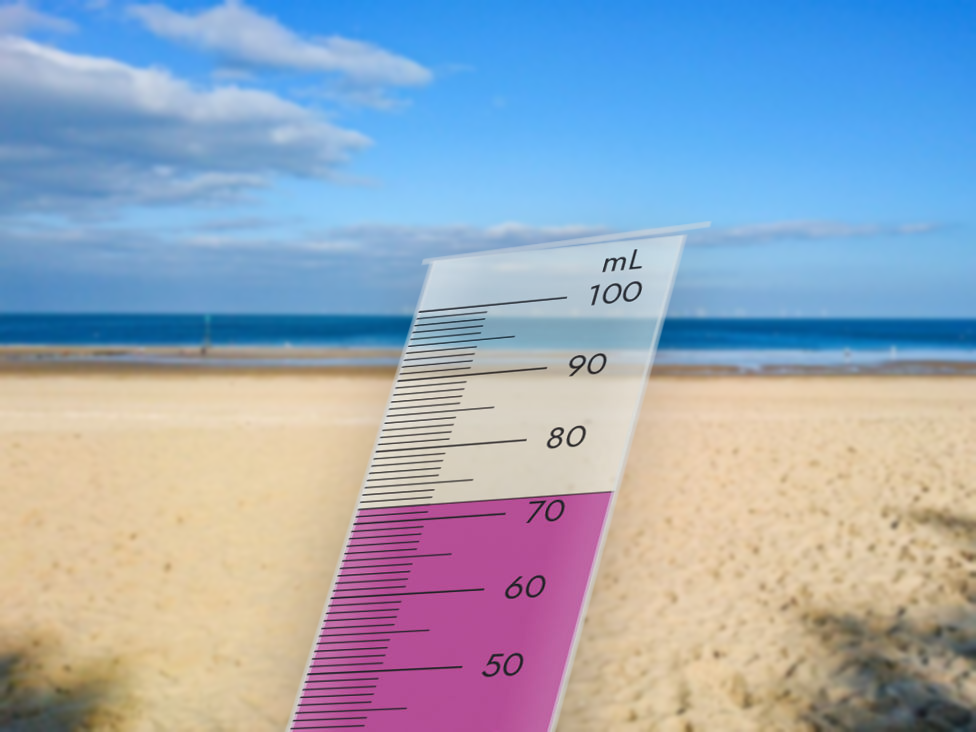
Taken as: 72
